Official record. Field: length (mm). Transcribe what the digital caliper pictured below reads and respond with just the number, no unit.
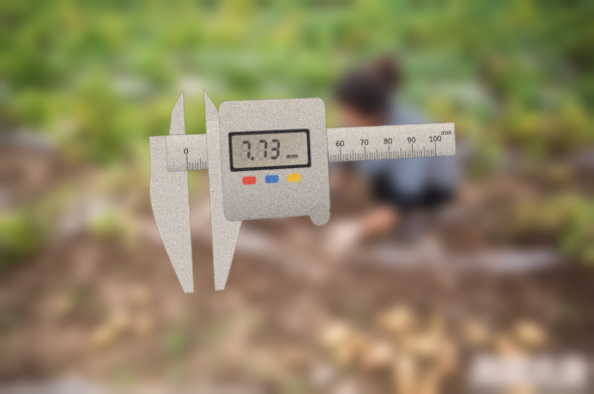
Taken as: 7.73
